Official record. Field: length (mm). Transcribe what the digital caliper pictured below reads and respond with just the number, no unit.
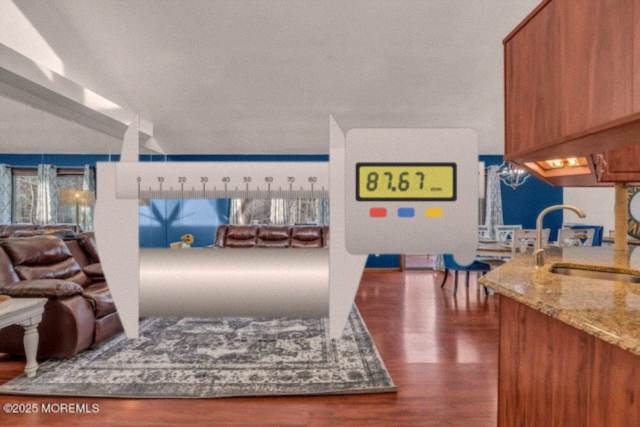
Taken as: 87.67
